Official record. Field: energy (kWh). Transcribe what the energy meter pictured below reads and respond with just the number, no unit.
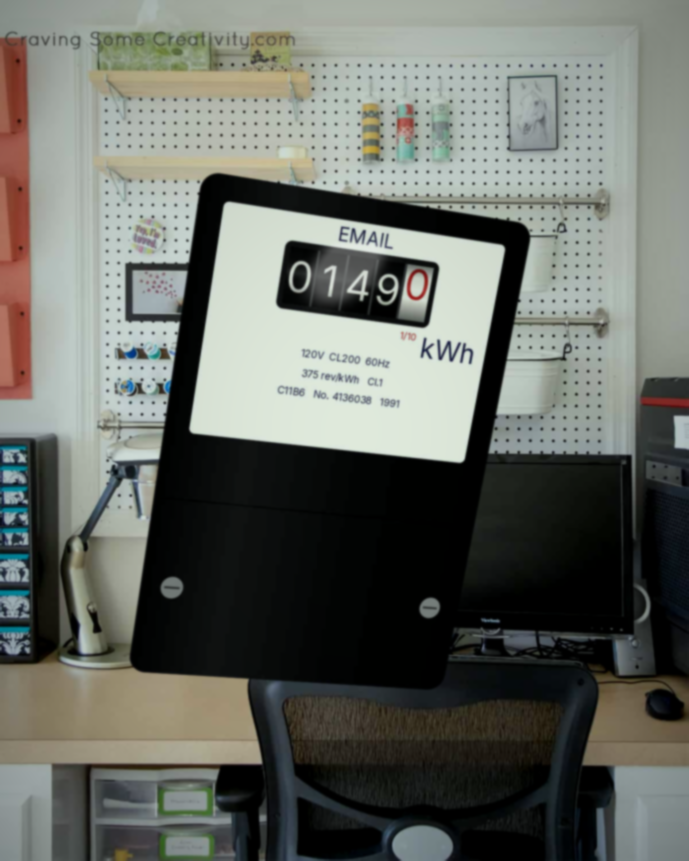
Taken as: 149.0
